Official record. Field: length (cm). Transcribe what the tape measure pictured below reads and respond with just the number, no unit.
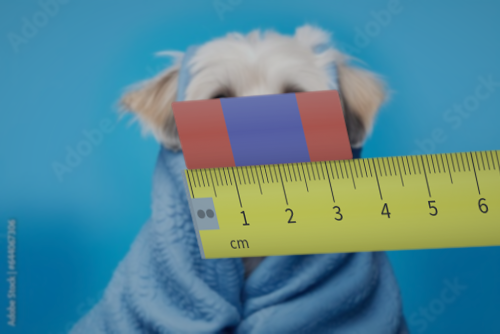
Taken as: 3.6
